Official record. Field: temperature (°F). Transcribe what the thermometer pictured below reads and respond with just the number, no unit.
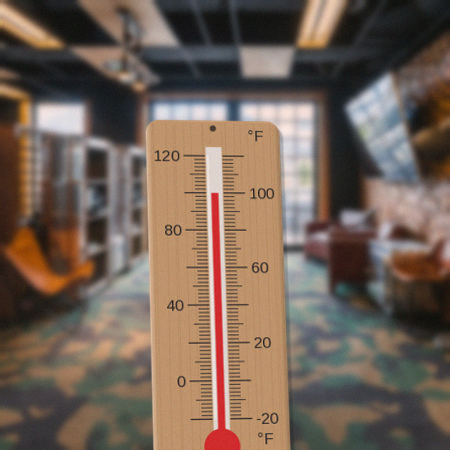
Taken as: 100
